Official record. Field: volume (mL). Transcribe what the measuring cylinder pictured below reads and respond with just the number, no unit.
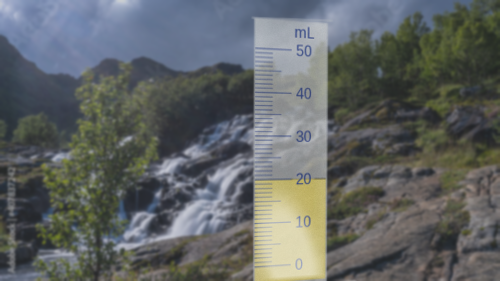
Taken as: 20
